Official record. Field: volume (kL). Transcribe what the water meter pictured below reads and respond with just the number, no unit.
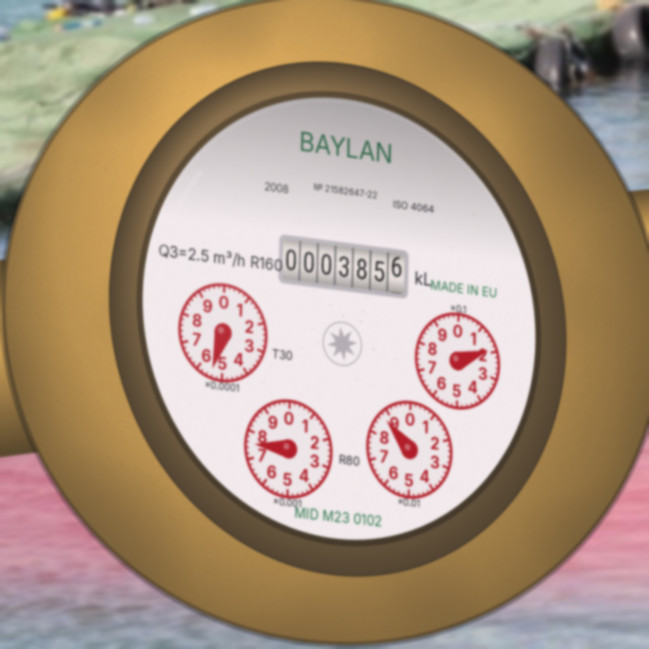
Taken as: 3856.1875
